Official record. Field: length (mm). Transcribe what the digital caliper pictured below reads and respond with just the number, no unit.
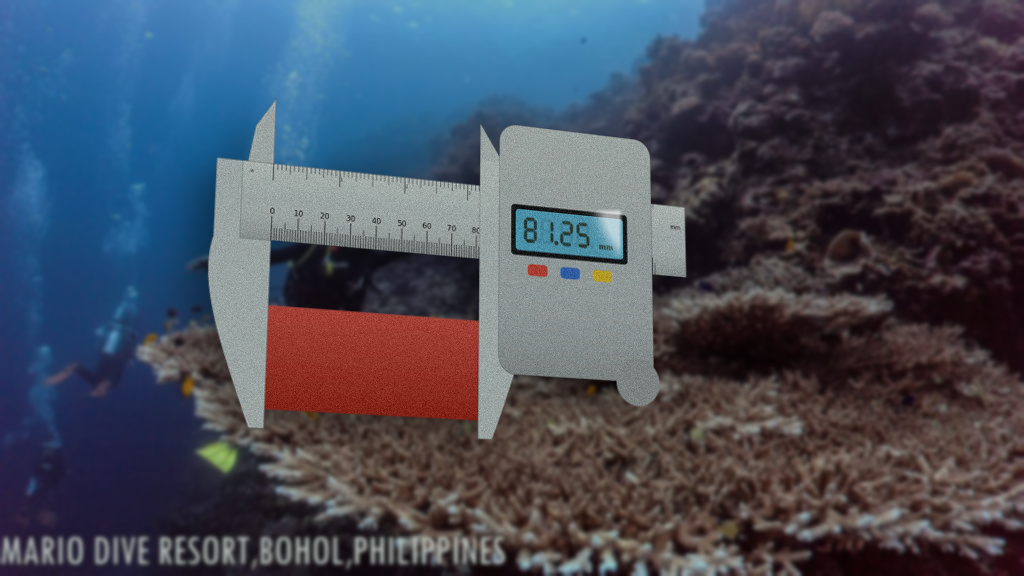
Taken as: 81.25
